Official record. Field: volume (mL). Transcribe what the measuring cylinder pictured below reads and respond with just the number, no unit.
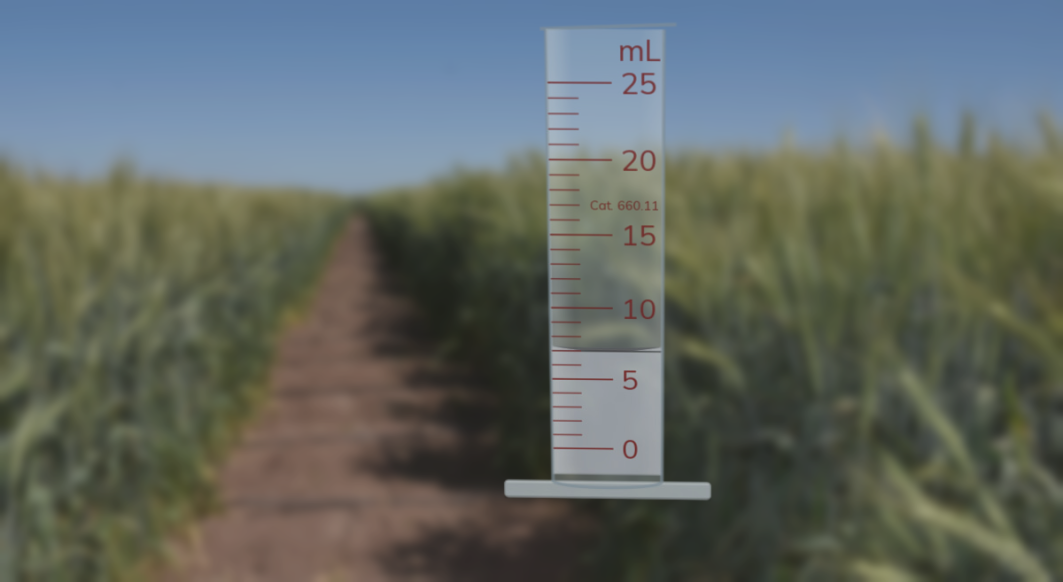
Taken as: 7
